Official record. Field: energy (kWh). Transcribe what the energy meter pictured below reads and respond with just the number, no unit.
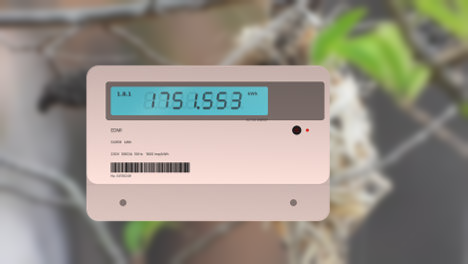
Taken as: 1751.553
